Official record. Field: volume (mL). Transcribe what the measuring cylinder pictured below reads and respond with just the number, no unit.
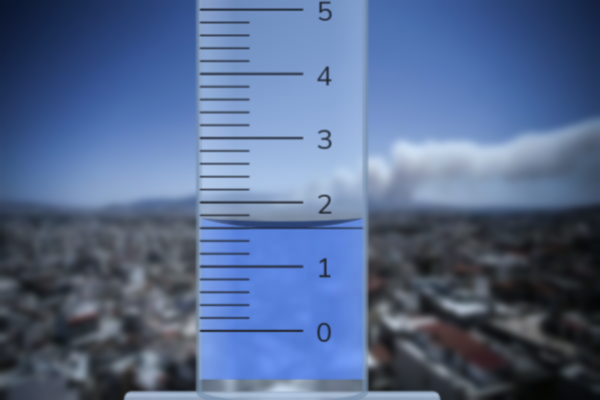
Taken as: 1.6
